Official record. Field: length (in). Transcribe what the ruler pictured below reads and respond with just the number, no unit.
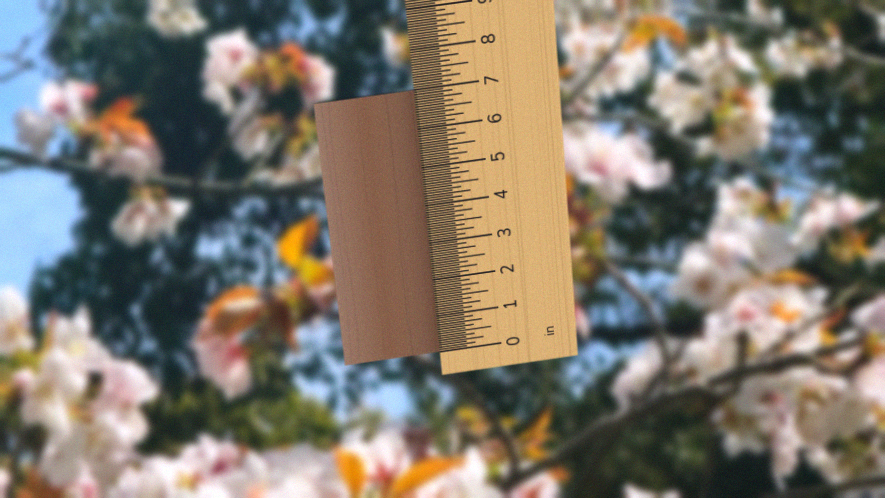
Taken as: 7
